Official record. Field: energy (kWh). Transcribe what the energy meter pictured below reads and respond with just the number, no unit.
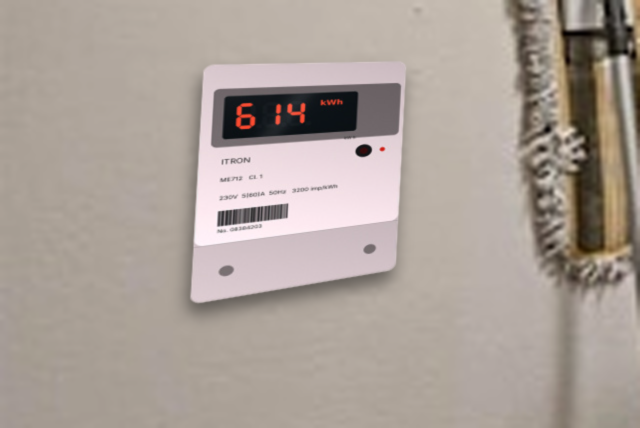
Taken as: 614
